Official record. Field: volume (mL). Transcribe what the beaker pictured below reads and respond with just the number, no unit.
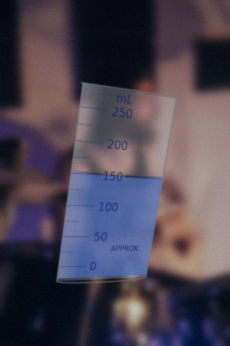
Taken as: 150
